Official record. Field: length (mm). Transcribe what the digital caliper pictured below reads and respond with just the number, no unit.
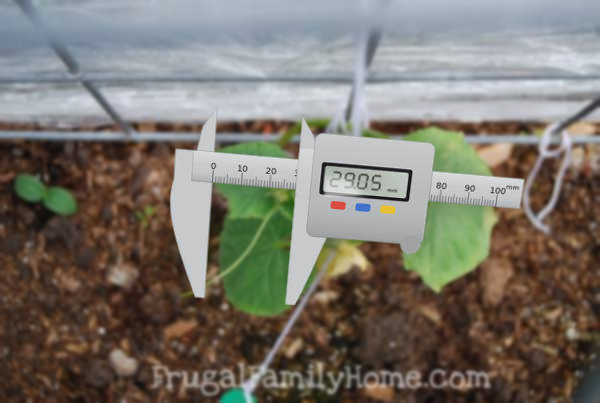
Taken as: 29.05
